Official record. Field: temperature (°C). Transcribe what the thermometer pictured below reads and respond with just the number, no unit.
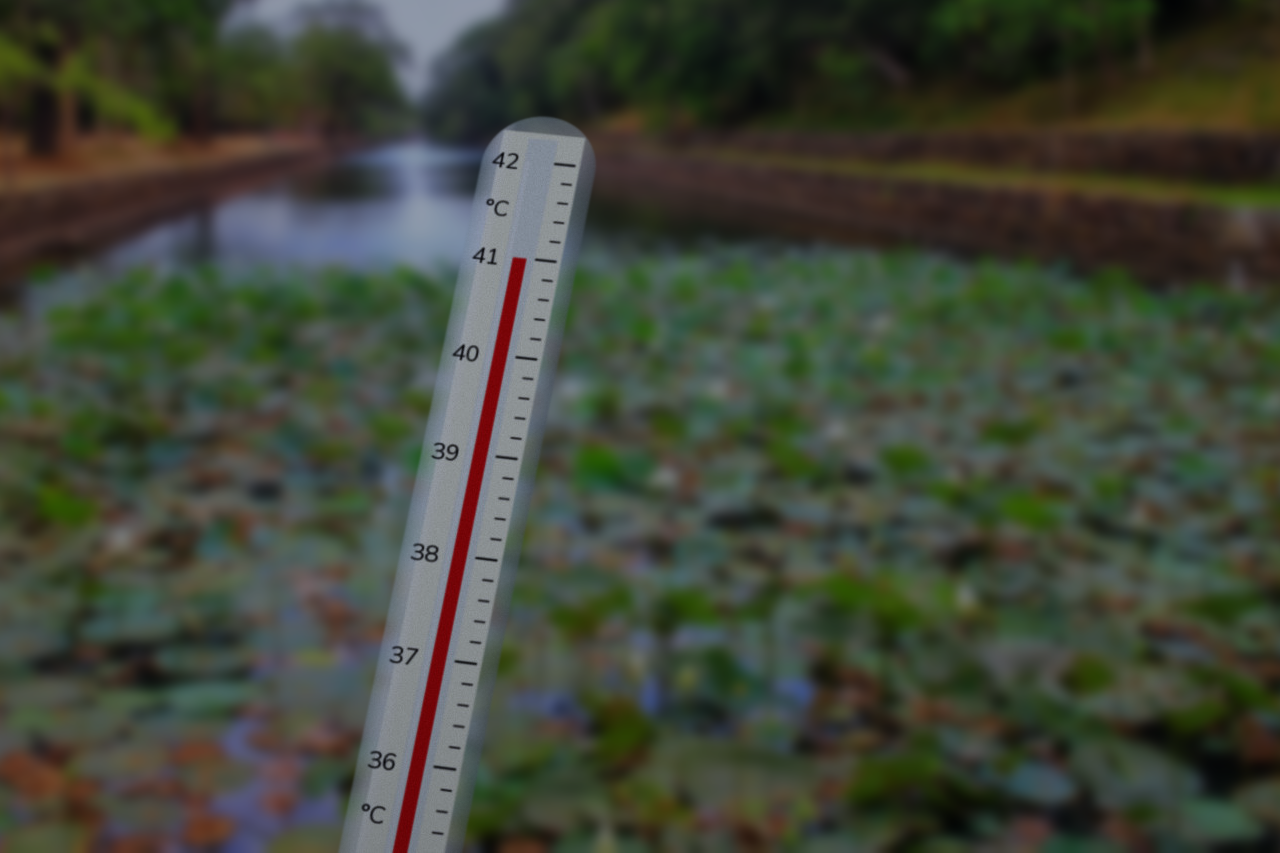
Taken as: 41
